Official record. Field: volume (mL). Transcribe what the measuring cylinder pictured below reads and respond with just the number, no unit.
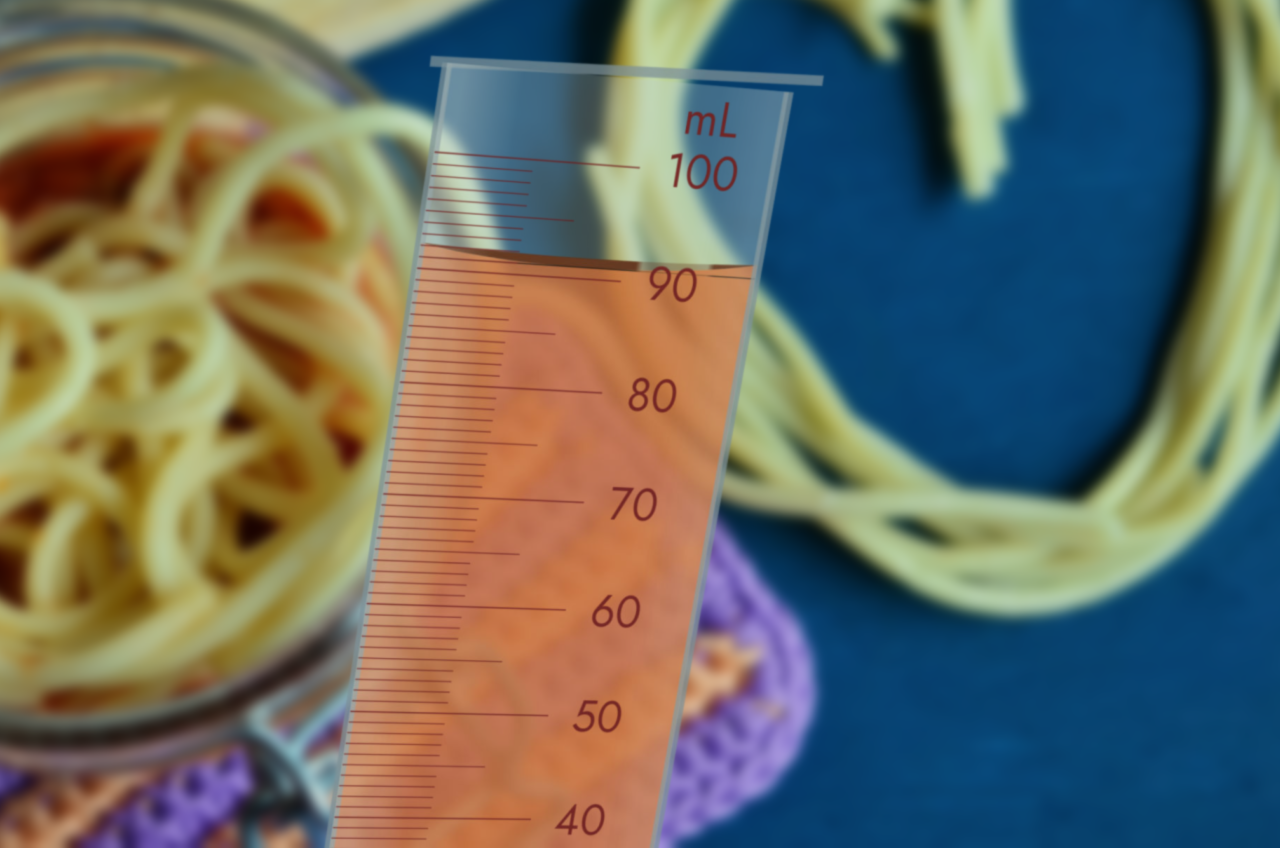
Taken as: 91
